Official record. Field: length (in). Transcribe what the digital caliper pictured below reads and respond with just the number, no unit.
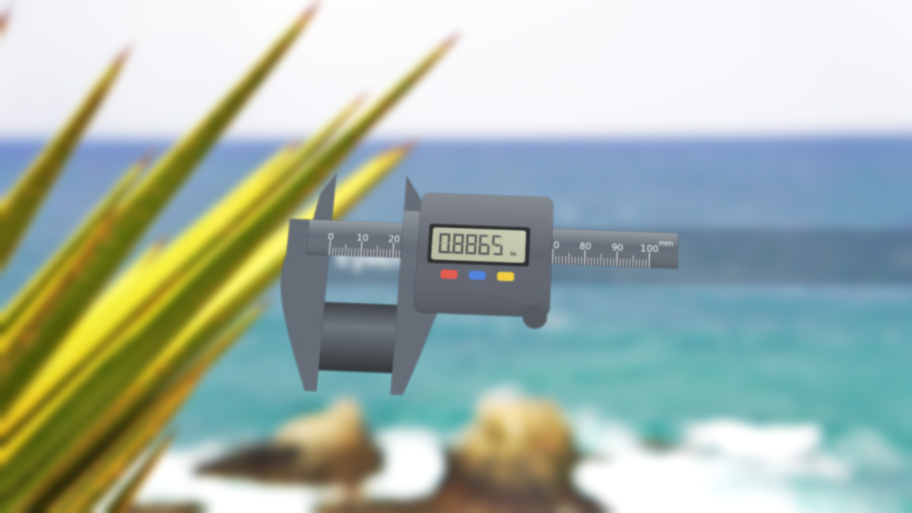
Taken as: 0.8865
